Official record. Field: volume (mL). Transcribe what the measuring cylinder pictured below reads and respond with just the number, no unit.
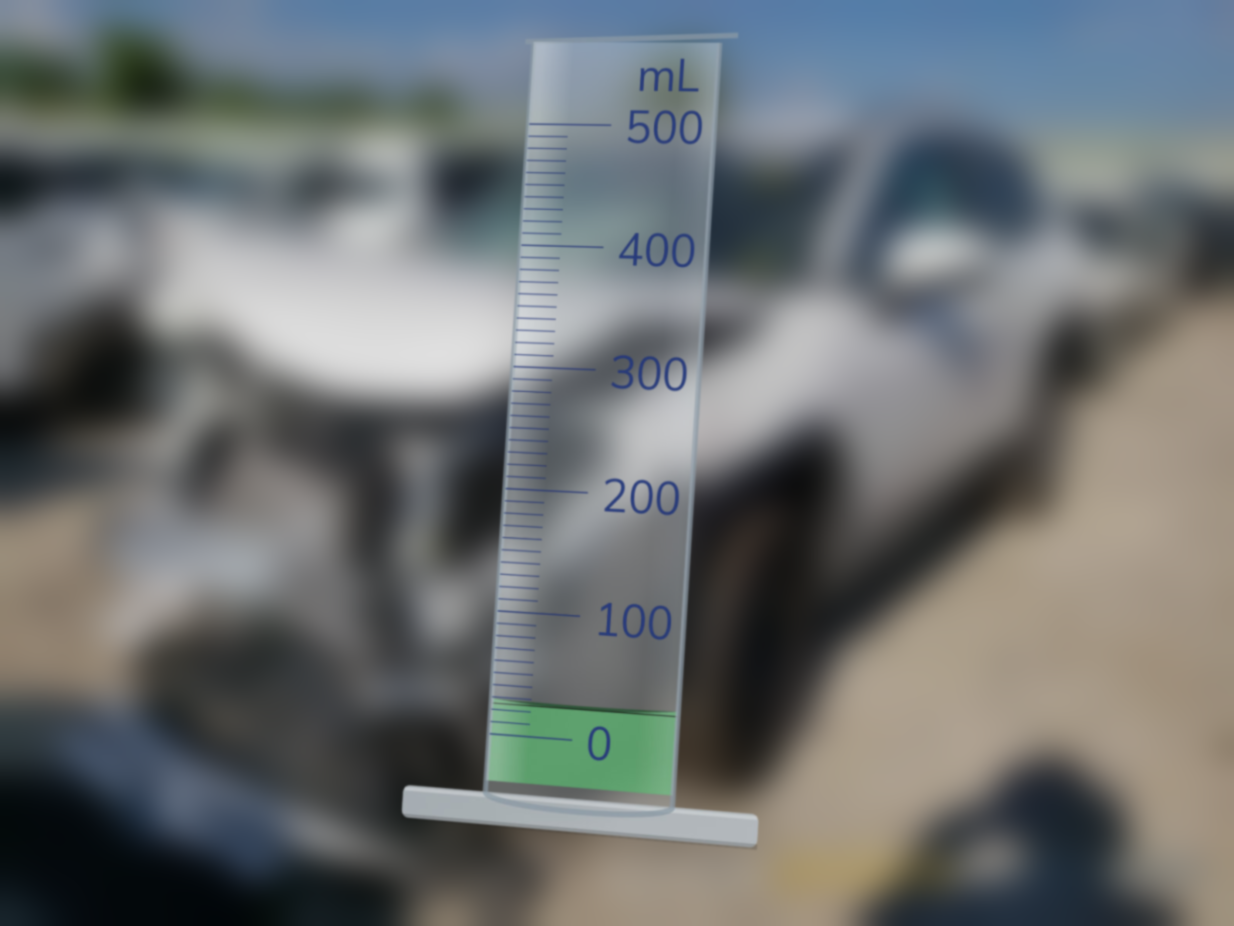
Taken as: 25
